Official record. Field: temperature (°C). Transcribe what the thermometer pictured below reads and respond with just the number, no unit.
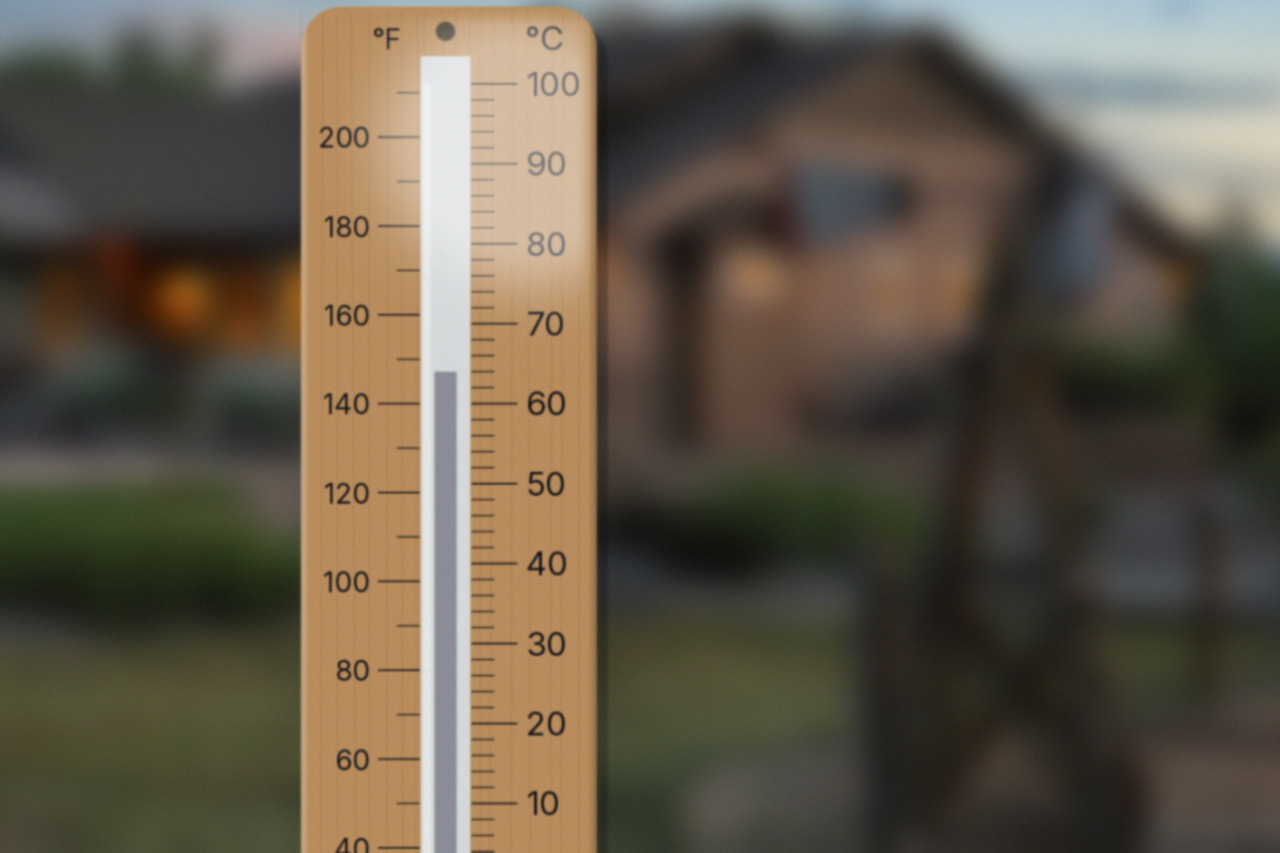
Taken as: 64
